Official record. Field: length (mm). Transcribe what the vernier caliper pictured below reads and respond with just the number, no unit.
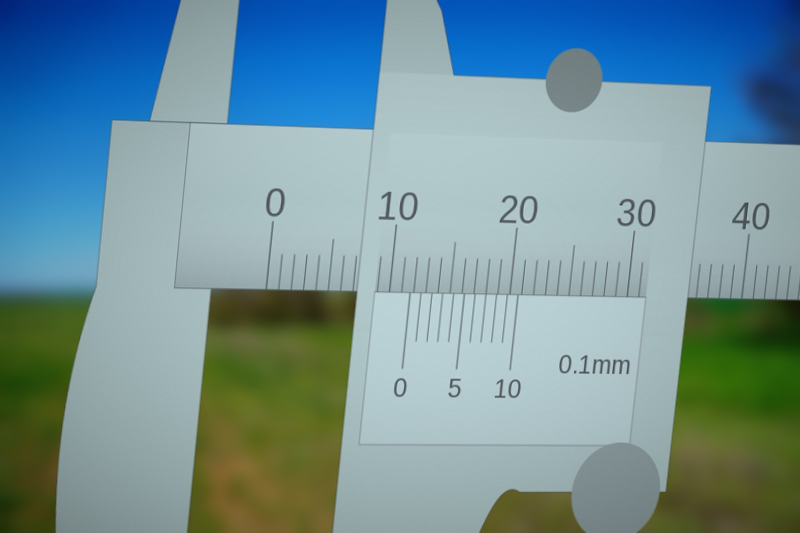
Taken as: 11.7
